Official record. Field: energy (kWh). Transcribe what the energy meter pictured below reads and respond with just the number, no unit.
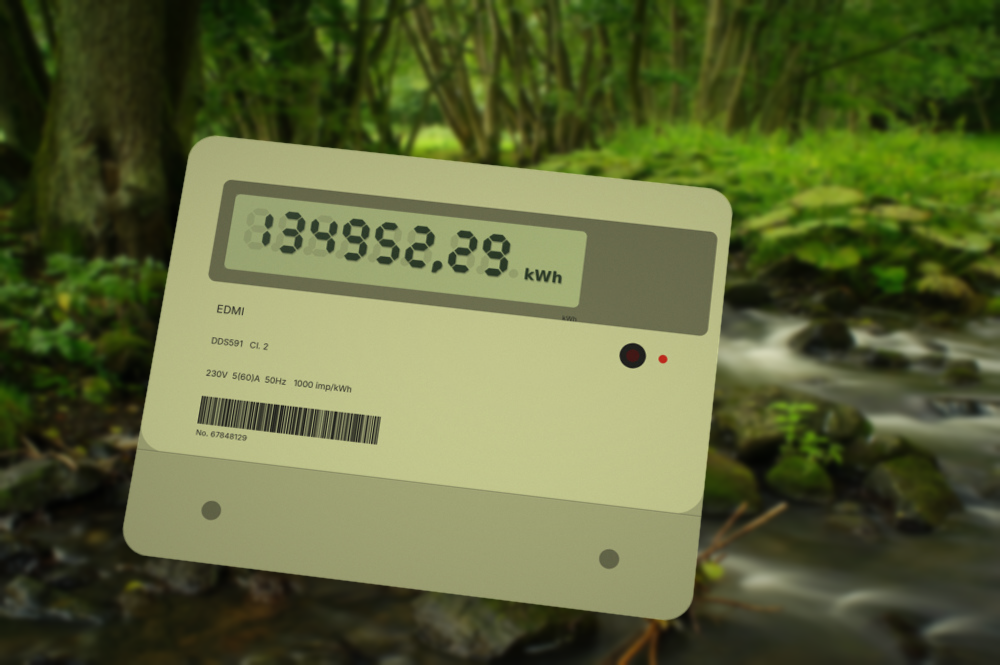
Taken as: 134952.29
